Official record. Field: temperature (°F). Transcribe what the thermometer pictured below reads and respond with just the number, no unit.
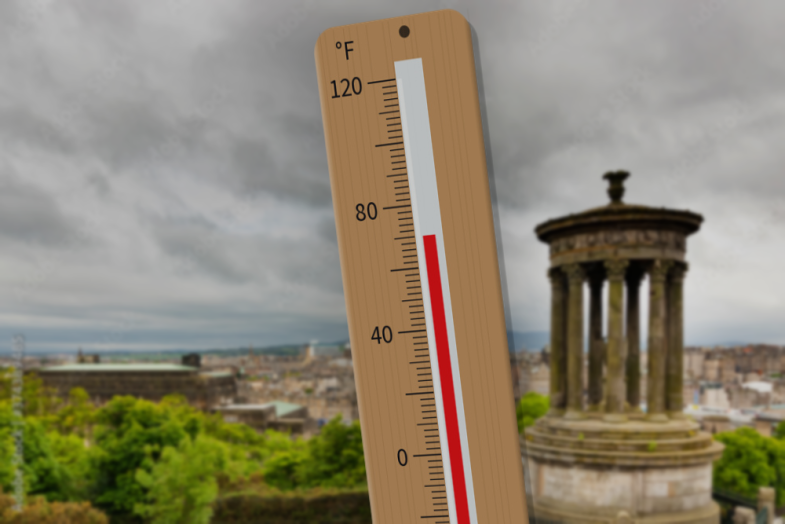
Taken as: 70
